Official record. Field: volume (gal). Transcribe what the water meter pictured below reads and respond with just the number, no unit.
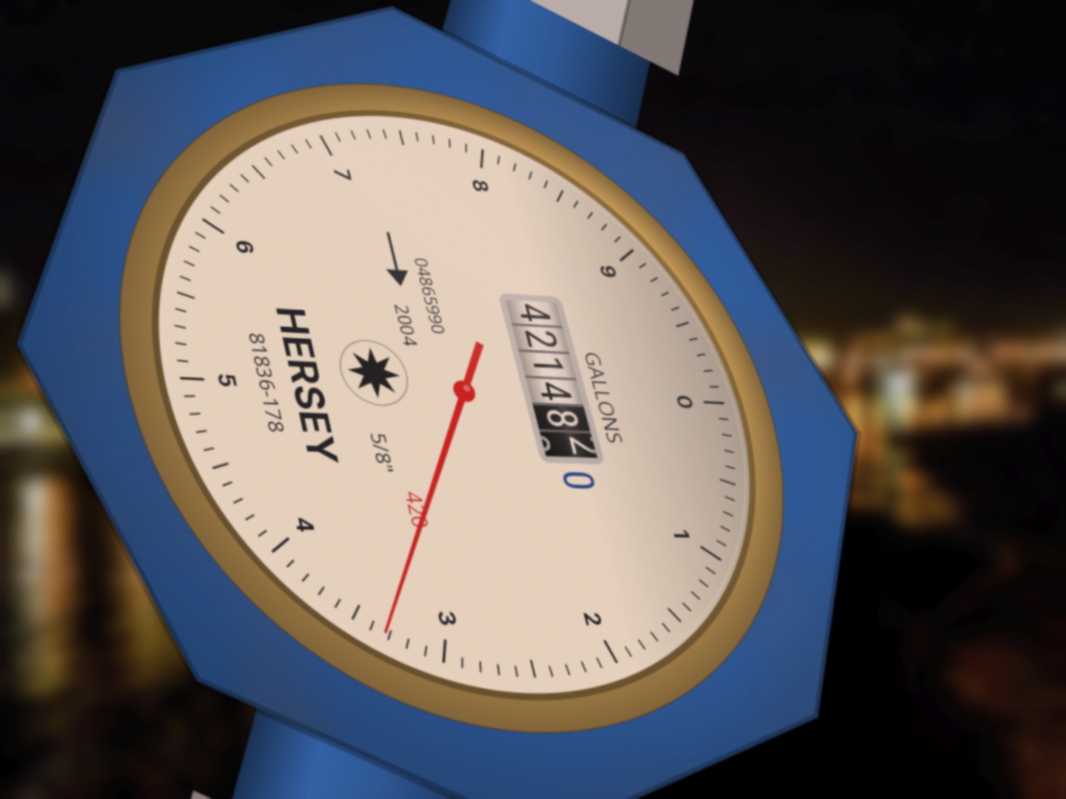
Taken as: 4214823.3
